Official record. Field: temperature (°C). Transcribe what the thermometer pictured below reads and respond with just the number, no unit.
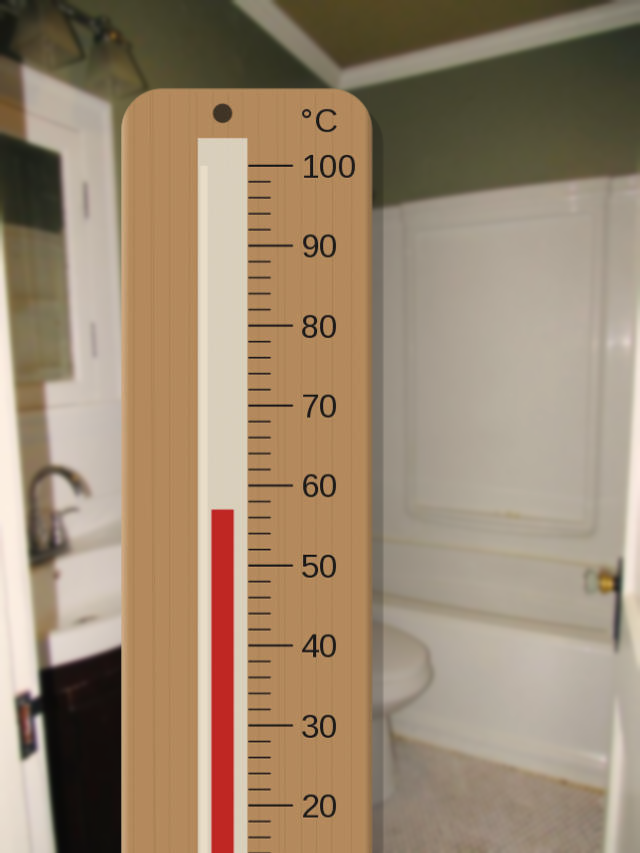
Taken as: 57
